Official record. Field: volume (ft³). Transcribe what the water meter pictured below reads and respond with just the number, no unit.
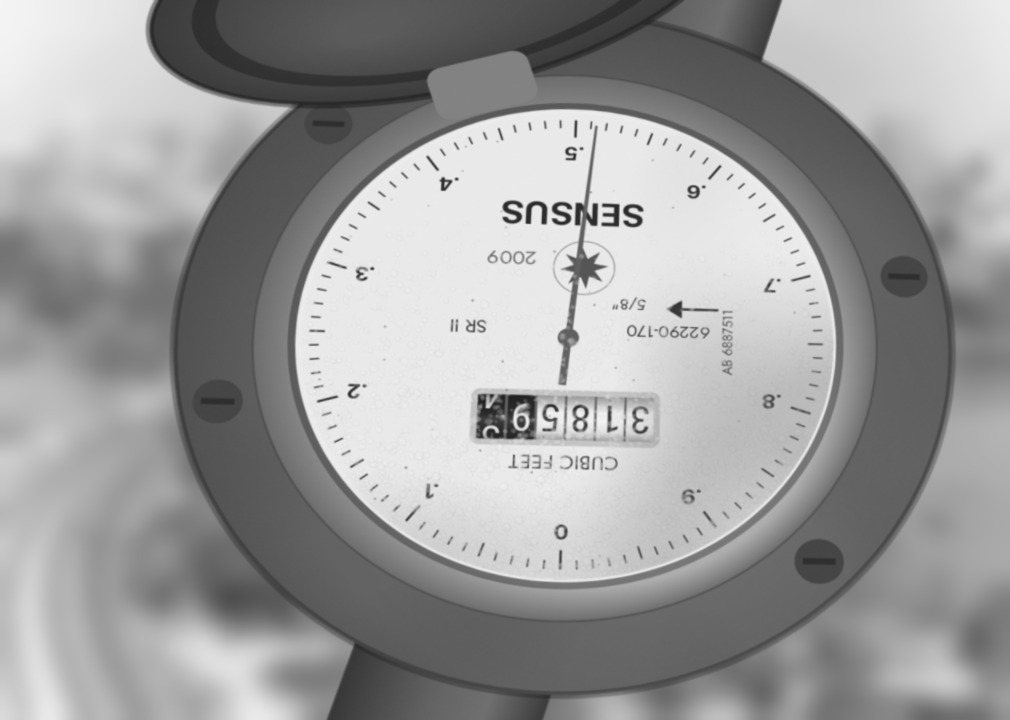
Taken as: 318593.51
